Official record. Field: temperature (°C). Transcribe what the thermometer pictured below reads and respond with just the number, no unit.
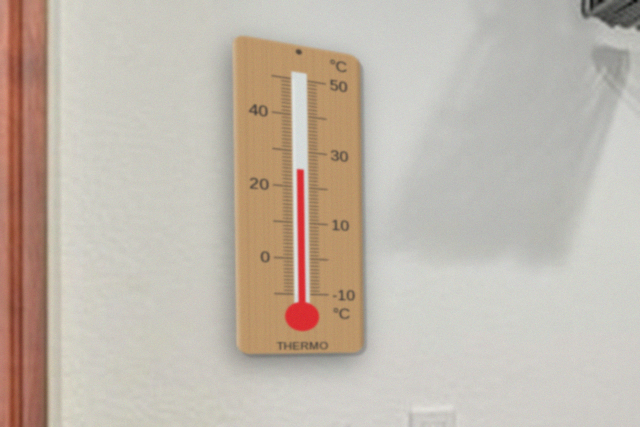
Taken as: 25
